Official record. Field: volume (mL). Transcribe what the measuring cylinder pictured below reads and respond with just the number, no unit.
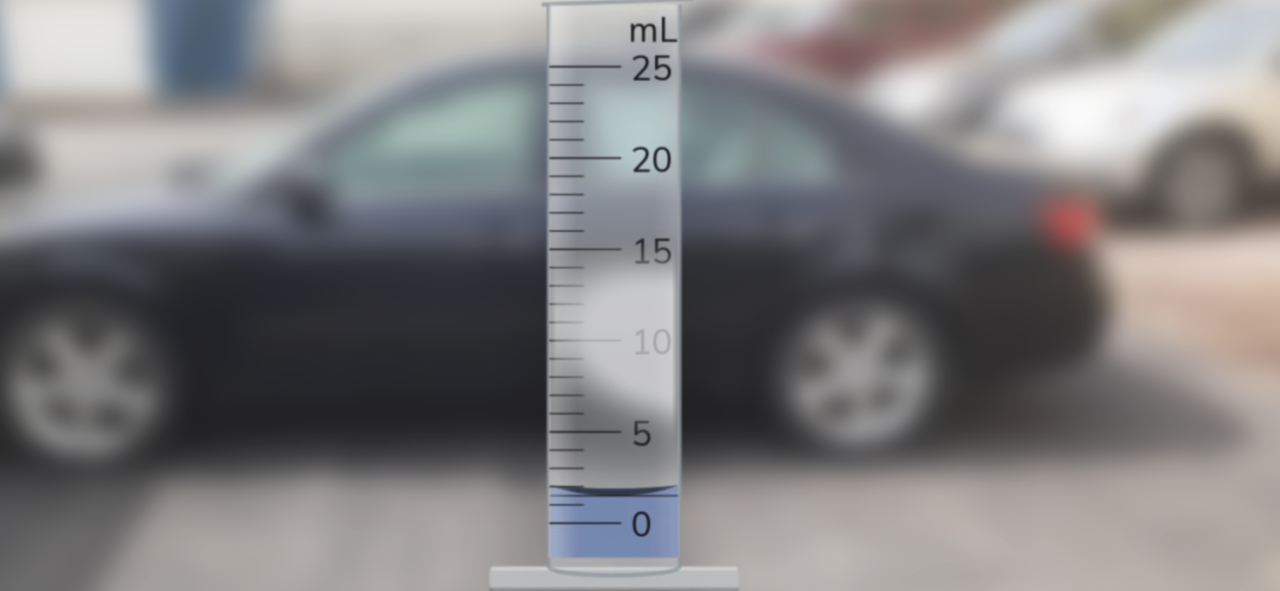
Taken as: 1.5
